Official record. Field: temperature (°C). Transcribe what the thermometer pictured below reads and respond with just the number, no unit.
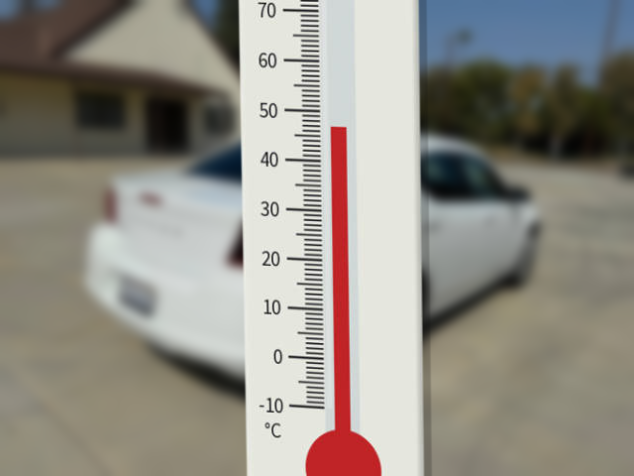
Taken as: 47
